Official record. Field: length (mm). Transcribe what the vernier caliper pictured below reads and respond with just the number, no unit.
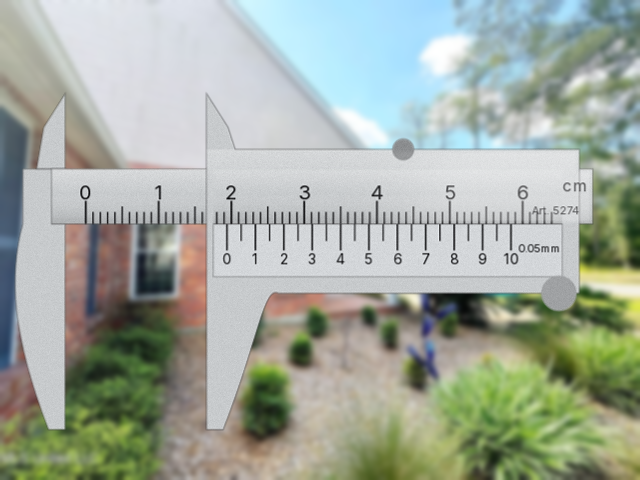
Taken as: 19.4
